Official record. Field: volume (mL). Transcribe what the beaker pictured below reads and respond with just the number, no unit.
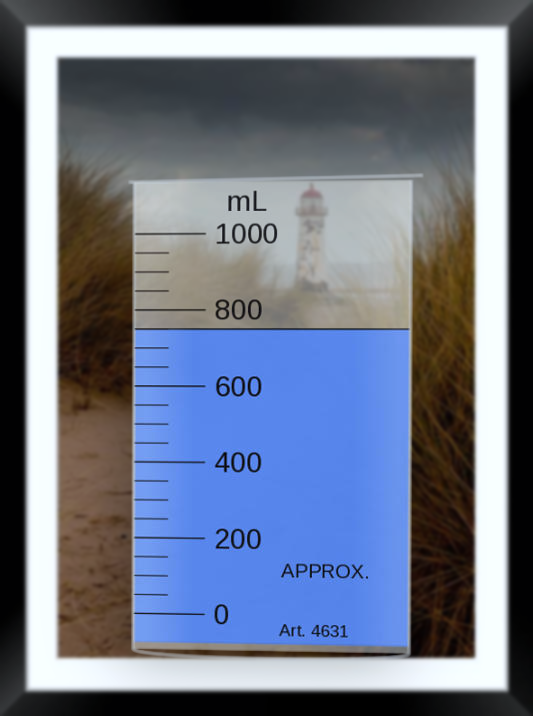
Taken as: 750
